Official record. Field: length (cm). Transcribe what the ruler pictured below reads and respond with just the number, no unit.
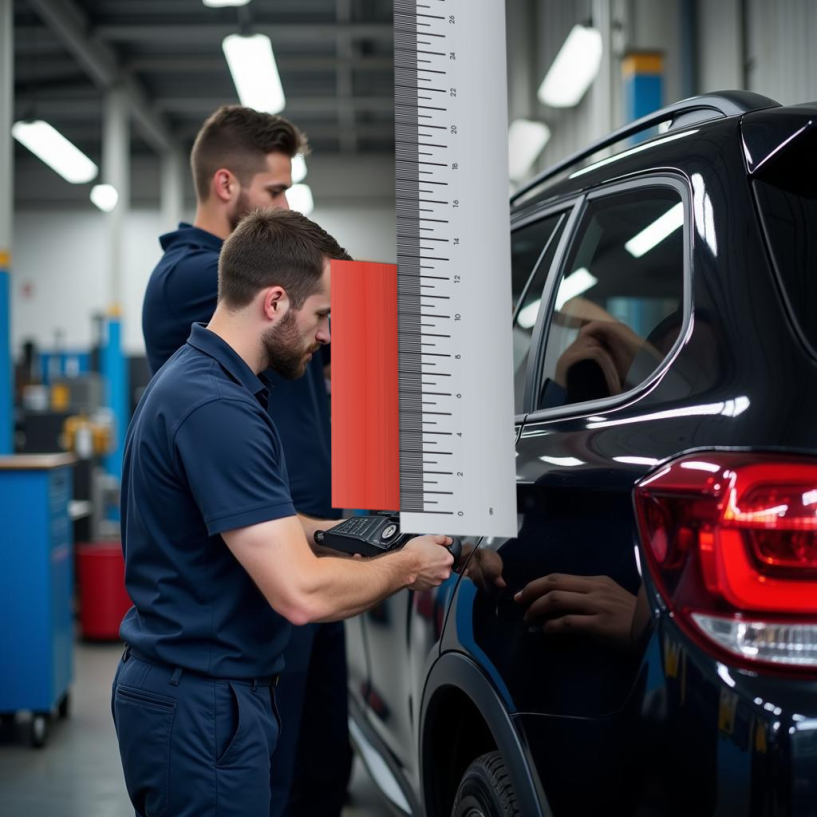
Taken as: 12.5
